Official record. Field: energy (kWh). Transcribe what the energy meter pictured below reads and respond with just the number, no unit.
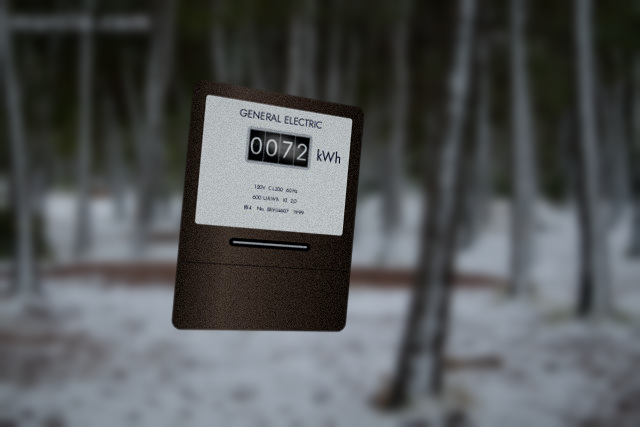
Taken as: 72
